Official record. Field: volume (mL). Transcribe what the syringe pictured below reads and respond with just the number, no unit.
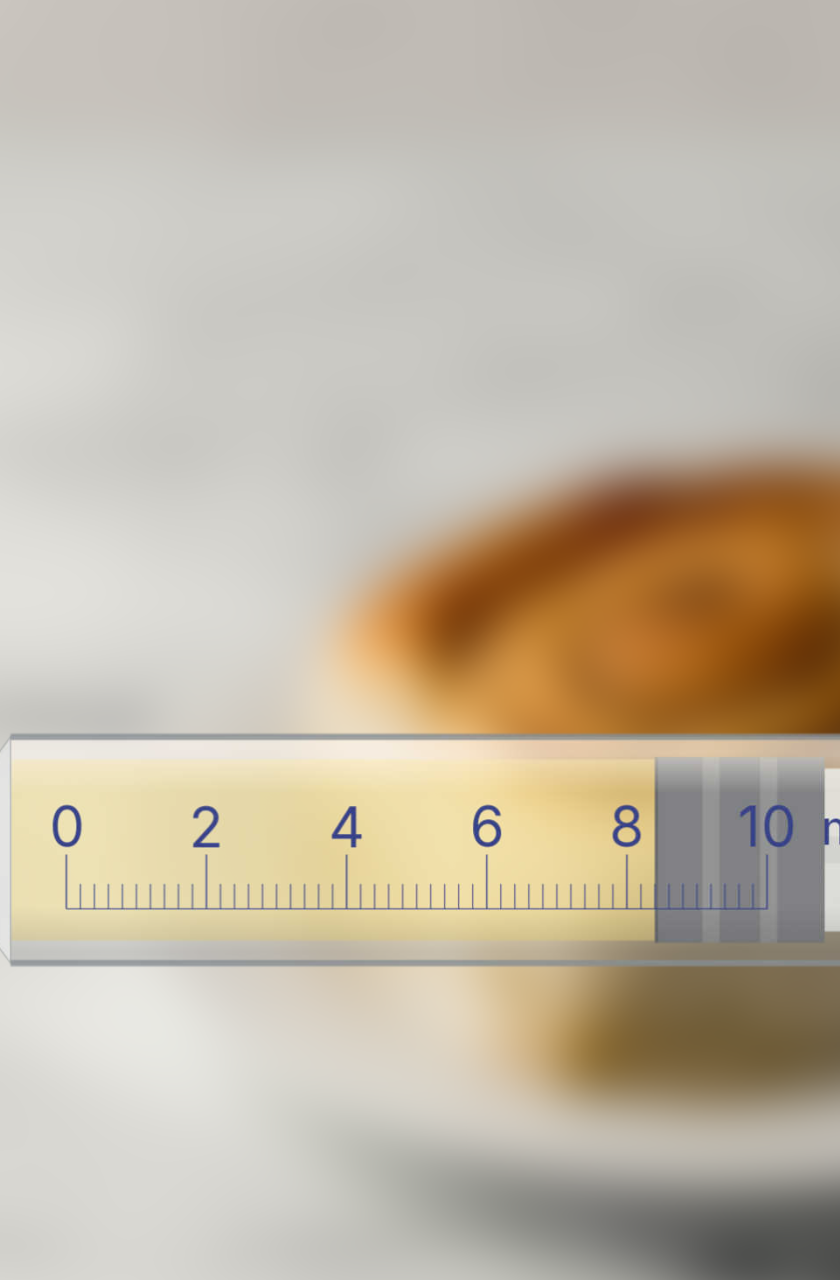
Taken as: 8.4
